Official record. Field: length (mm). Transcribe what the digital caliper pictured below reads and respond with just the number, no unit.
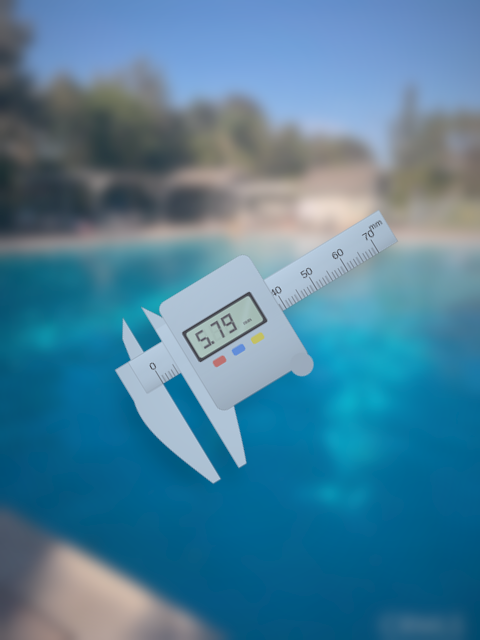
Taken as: 5.79
